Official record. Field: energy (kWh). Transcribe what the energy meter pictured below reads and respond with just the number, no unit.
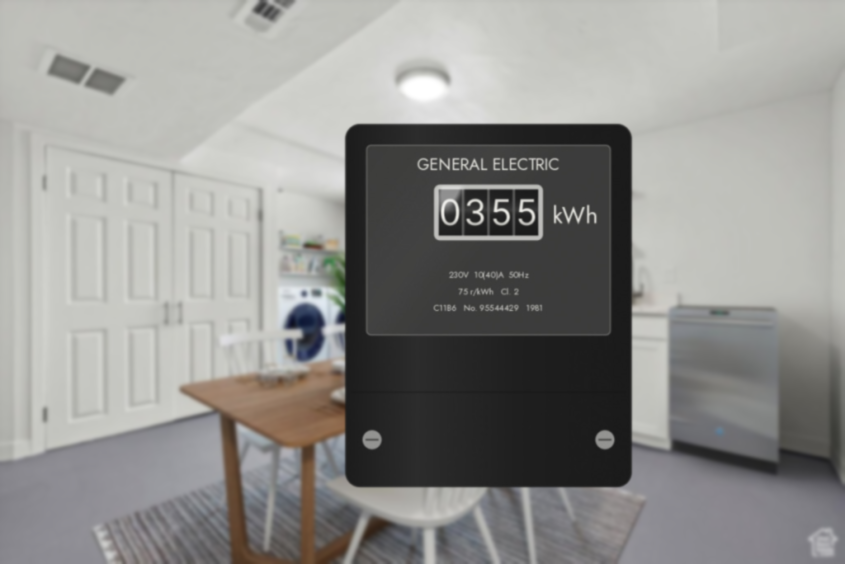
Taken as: 355
